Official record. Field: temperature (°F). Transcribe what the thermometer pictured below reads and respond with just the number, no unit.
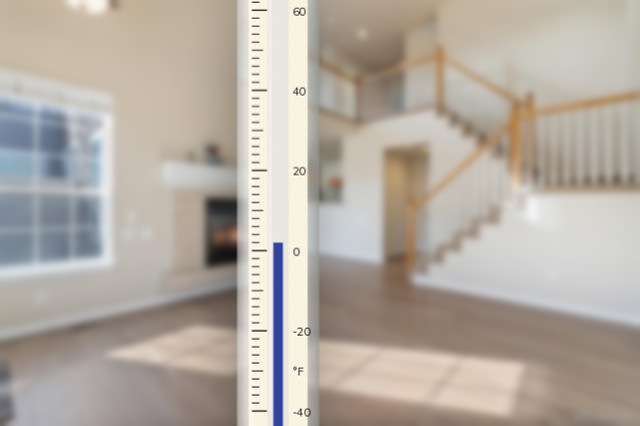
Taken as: 2
